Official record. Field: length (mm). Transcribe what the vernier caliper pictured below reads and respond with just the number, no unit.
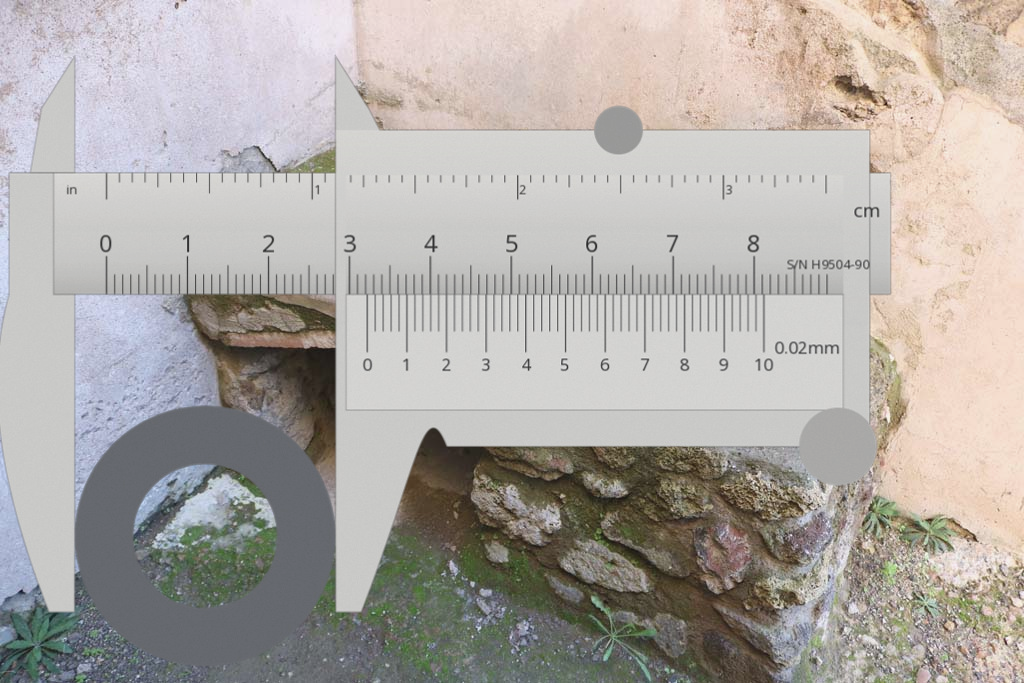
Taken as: 32.2
